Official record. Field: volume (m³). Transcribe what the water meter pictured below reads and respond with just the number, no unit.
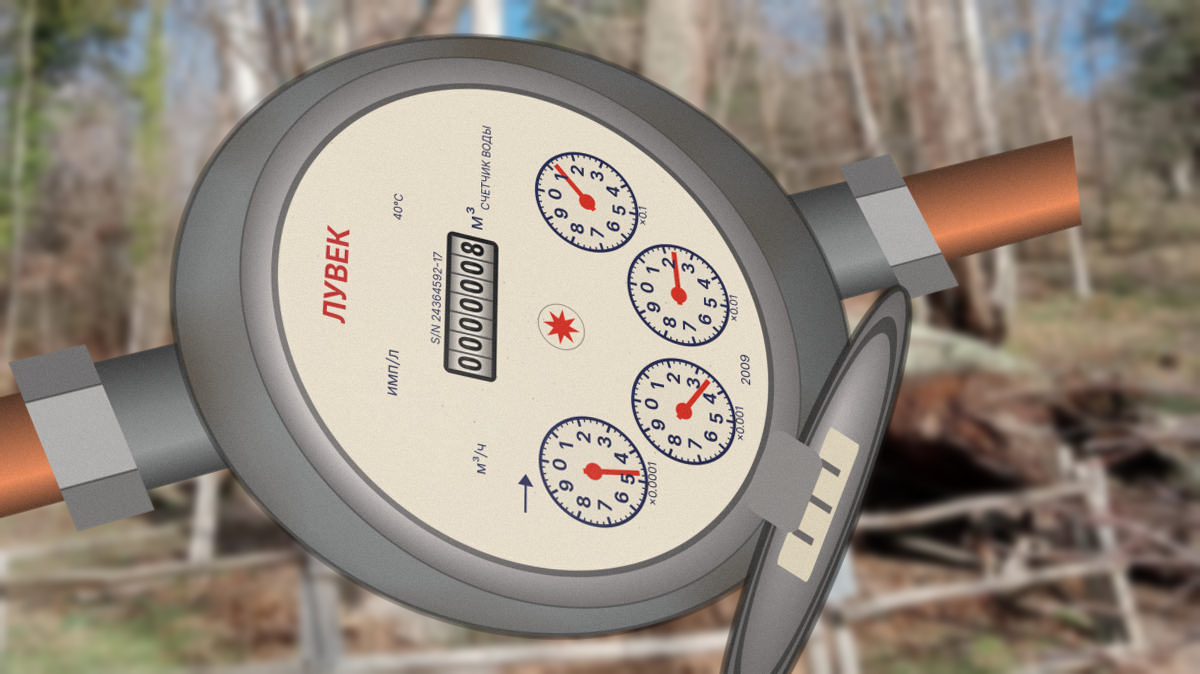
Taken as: 8.1234
